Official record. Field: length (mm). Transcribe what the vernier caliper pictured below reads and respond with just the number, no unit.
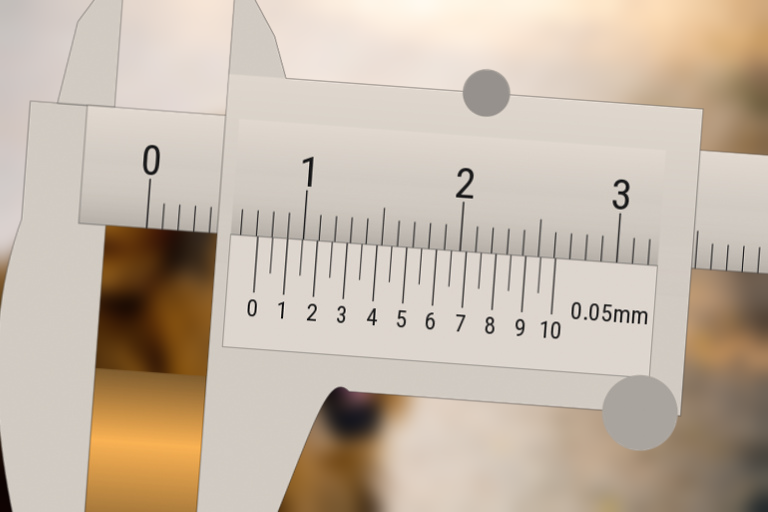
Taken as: 7.1
